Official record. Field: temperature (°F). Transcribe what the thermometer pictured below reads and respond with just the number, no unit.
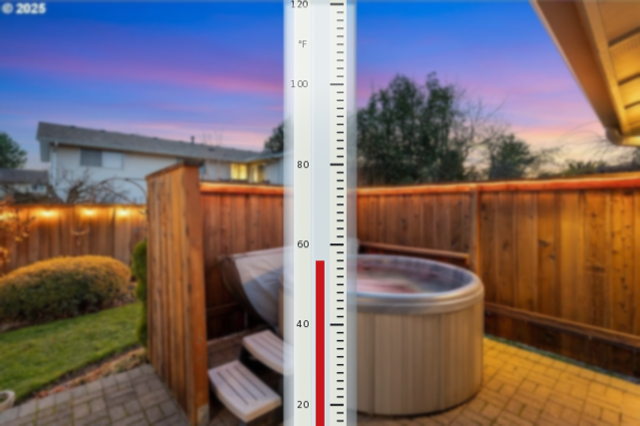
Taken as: 56
